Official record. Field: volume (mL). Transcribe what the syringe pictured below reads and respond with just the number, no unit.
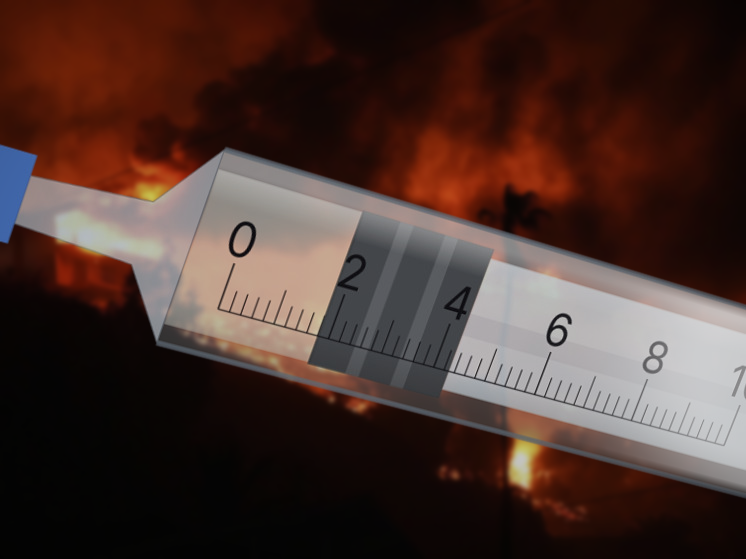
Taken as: 1.8
